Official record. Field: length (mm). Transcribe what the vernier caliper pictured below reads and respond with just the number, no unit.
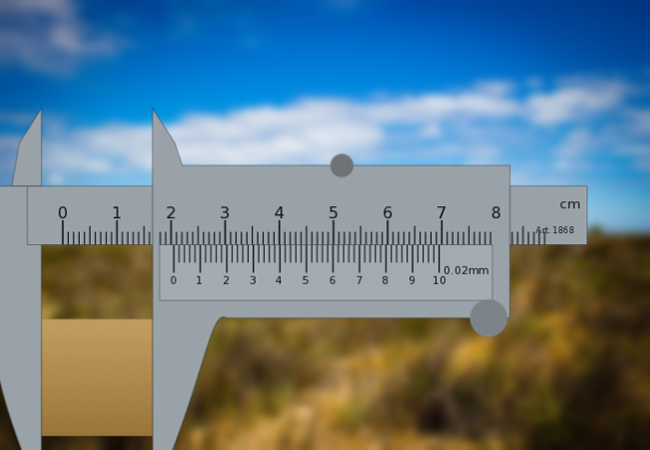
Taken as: 20.5
